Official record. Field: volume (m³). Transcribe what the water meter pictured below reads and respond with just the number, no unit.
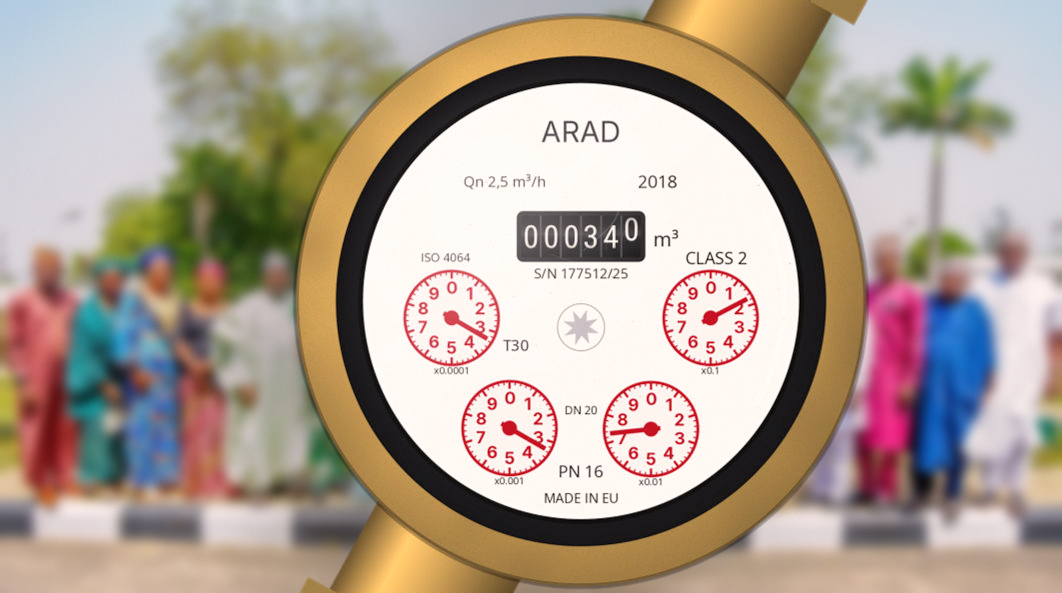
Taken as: 340.1733
